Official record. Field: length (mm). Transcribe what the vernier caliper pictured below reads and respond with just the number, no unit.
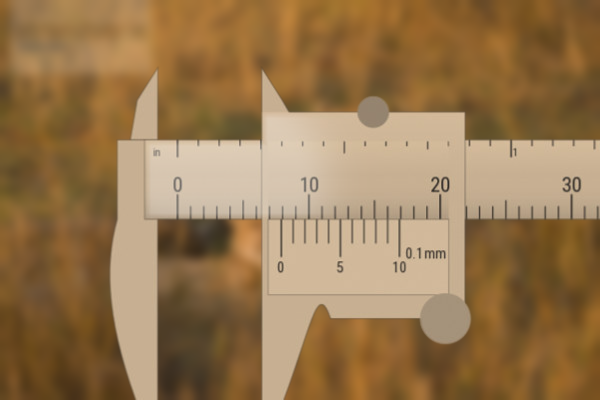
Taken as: 7.9
